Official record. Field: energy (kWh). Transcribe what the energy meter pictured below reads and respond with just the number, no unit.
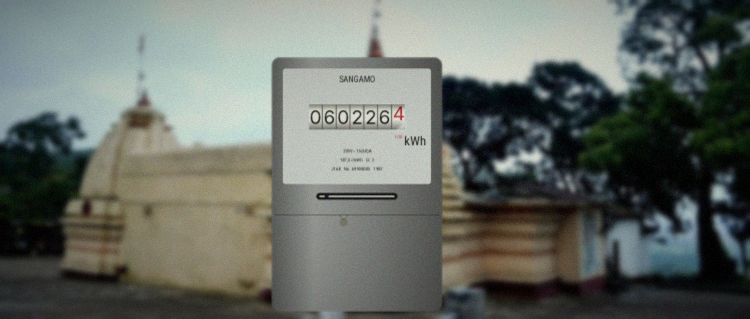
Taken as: 60226.4
